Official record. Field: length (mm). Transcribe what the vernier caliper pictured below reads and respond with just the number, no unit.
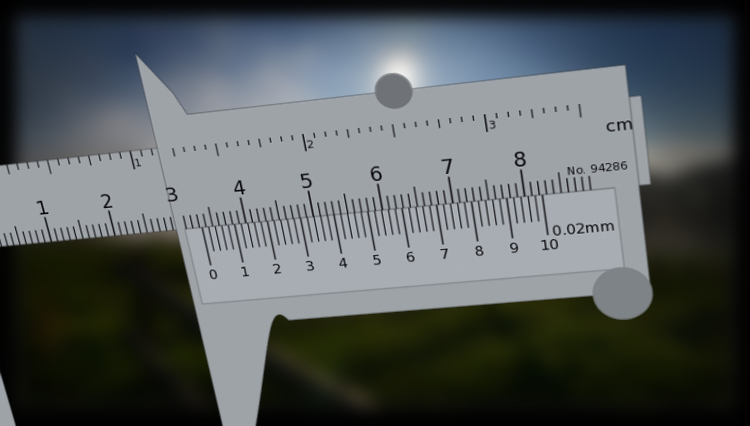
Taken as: 33.4
